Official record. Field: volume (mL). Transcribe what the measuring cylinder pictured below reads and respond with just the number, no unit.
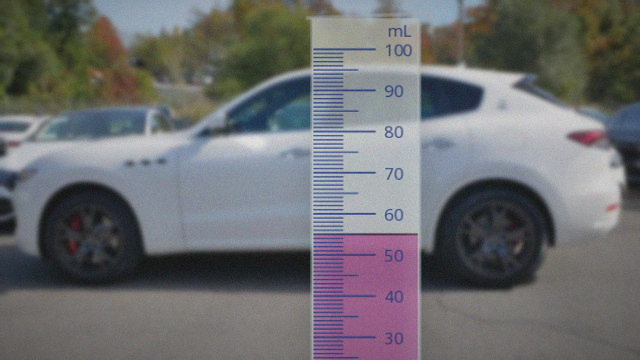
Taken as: 55
